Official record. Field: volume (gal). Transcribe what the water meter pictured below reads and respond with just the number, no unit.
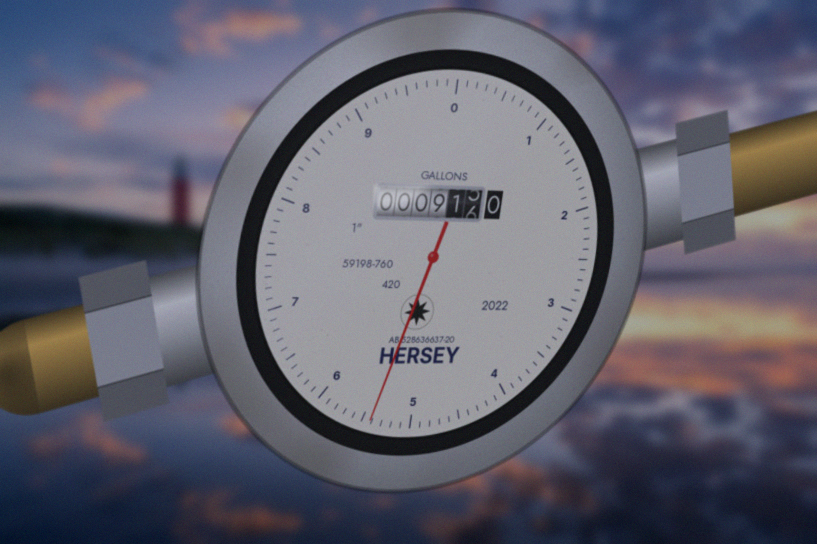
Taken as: 9155.4
